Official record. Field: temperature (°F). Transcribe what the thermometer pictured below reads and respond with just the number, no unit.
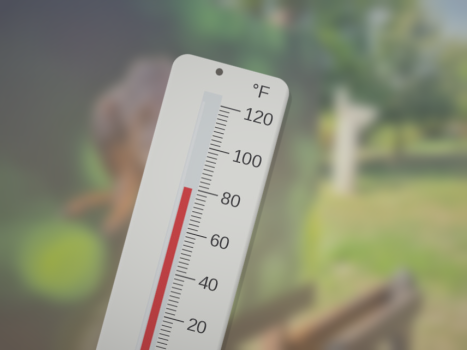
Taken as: 80
